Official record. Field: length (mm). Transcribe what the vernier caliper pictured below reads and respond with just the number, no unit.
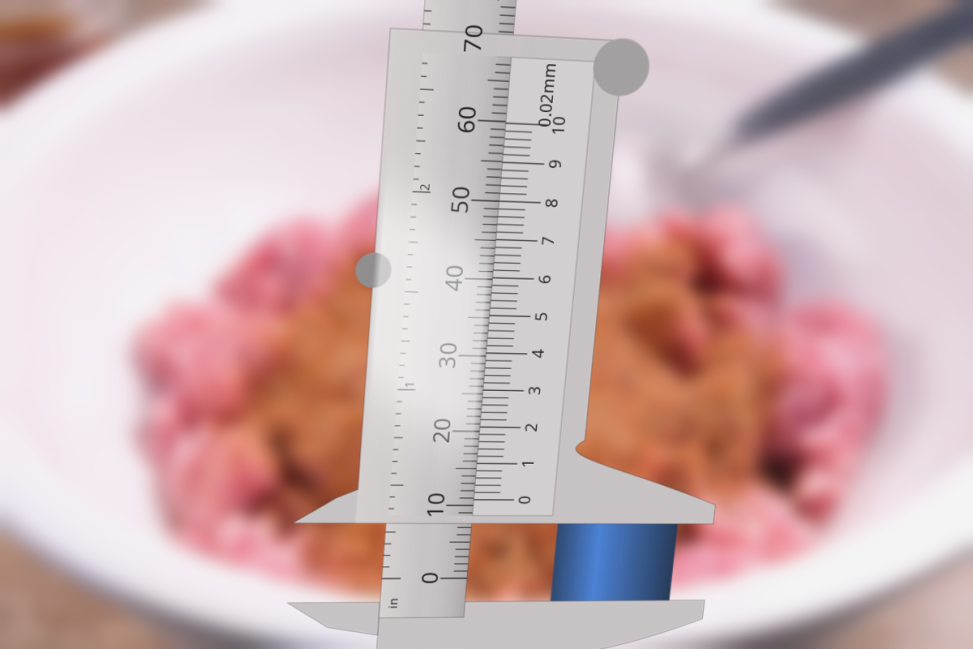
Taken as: 10.8
